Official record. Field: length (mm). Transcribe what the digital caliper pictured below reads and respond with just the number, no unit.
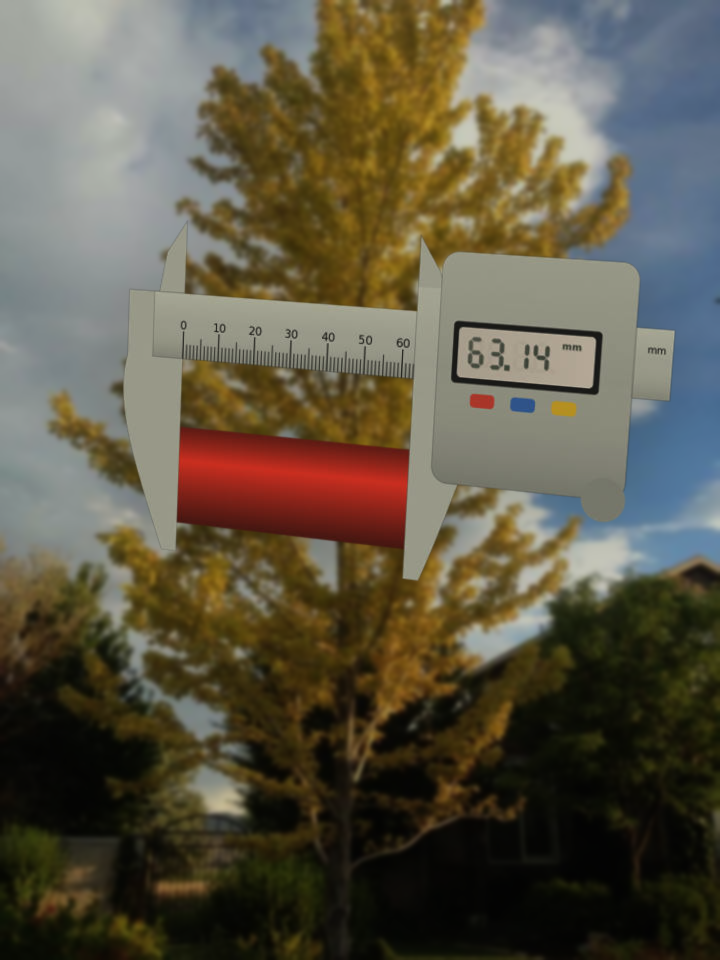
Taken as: 63.14
